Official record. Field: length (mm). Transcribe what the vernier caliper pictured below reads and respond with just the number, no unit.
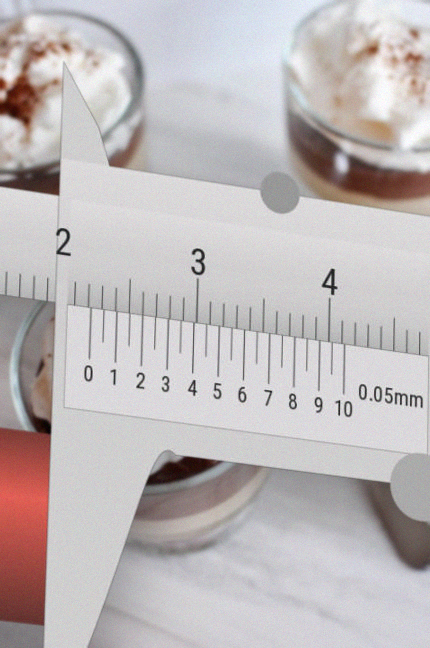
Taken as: 22.2
